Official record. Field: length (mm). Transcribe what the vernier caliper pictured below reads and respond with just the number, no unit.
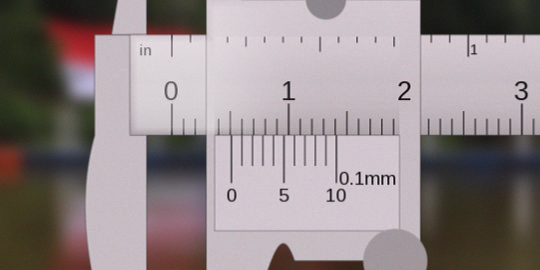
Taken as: 5.1
